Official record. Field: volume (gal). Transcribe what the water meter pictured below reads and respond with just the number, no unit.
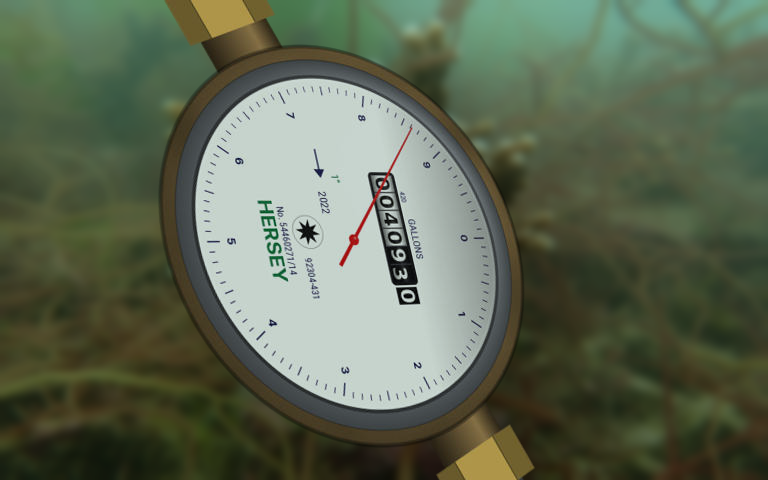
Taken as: 40928.6
